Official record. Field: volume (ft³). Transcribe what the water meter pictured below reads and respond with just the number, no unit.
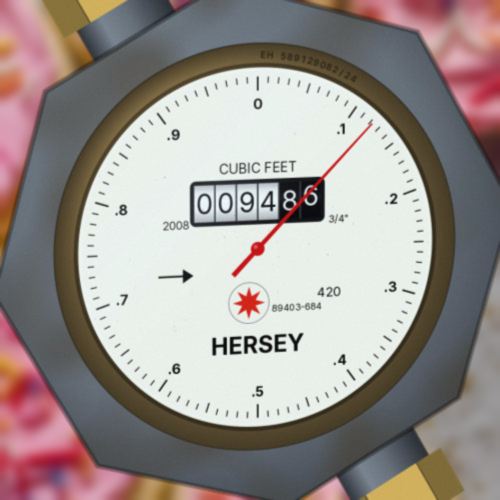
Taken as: 9486.12
